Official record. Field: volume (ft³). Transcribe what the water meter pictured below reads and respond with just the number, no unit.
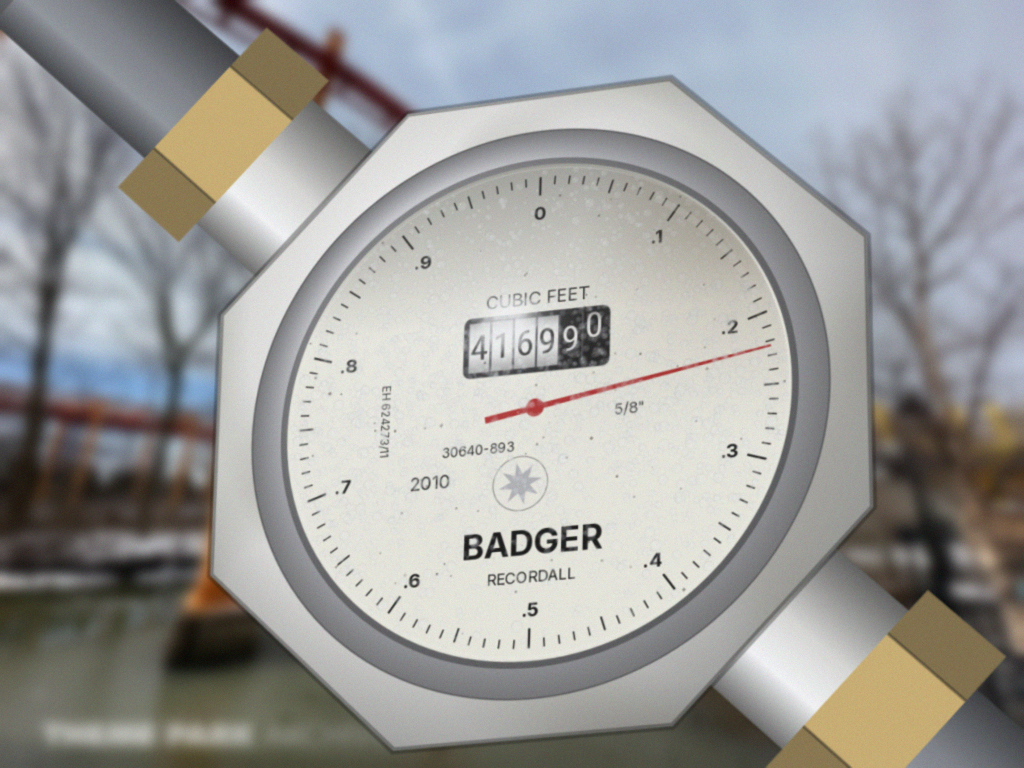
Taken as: 416990.22
